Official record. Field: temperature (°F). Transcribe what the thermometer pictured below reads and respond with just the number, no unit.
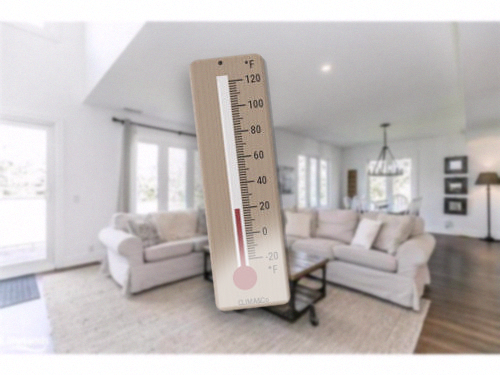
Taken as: 20
